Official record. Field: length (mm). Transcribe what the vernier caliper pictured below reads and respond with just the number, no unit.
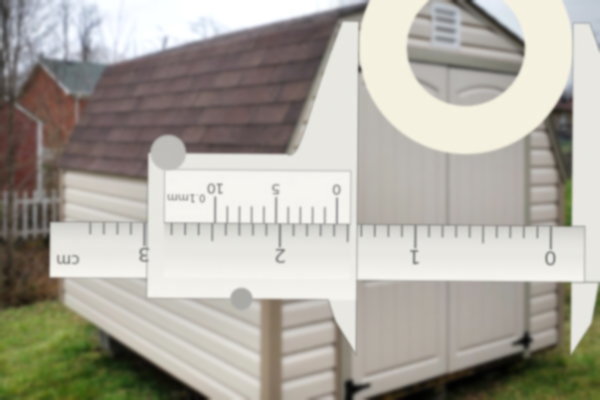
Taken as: 15.8
